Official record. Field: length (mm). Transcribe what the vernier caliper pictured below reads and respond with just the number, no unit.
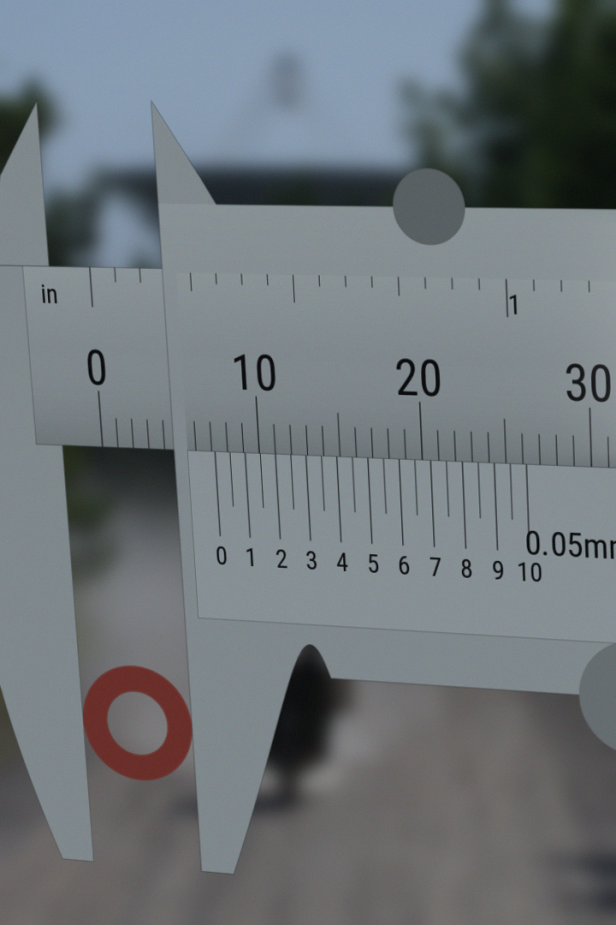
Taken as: 7.2
